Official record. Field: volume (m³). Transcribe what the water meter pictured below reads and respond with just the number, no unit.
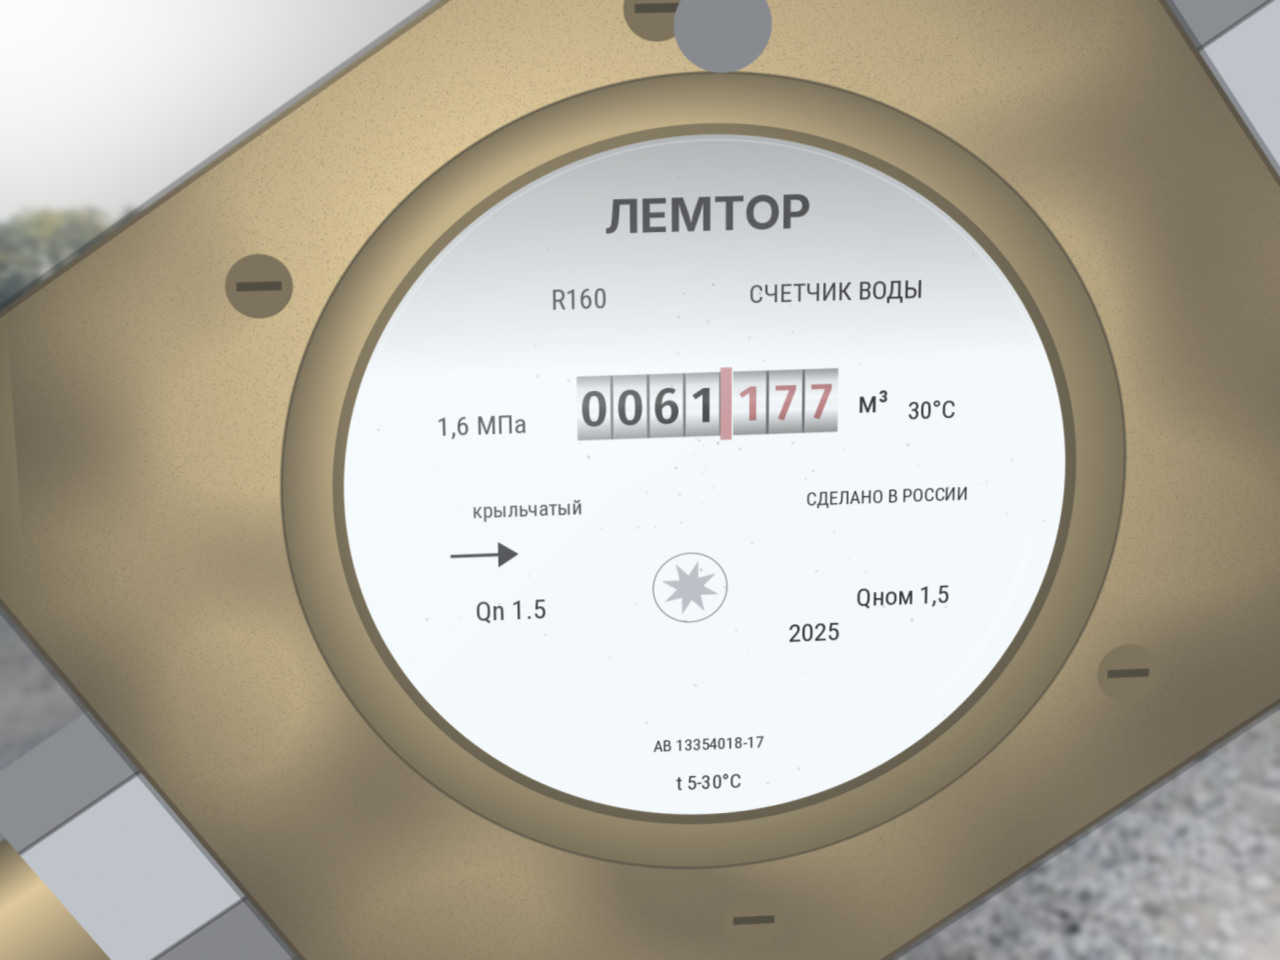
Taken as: 61.177
